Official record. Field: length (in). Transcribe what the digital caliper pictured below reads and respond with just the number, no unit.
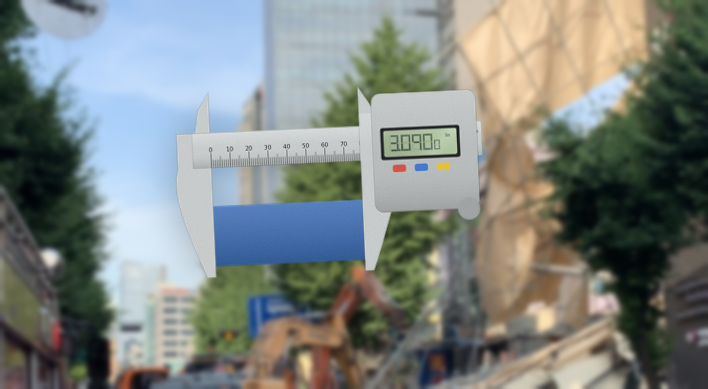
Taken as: 3.0900
